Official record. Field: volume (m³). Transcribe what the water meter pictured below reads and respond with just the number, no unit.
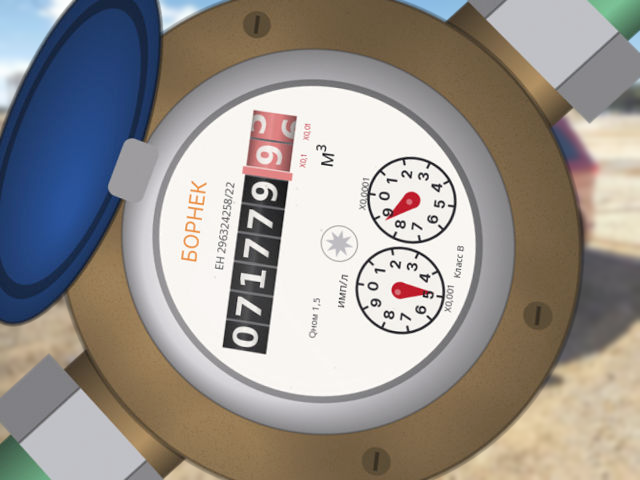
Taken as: 71779.9548
